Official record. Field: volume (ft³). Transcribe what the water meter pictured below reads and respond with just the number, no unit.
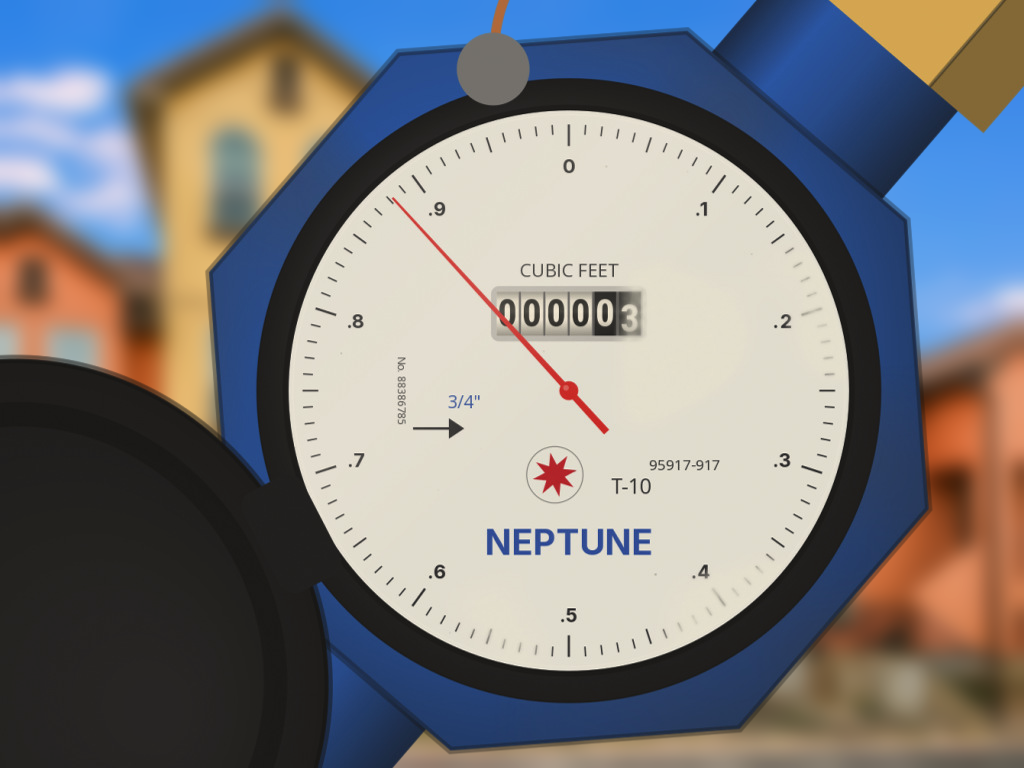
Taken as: 2.88
